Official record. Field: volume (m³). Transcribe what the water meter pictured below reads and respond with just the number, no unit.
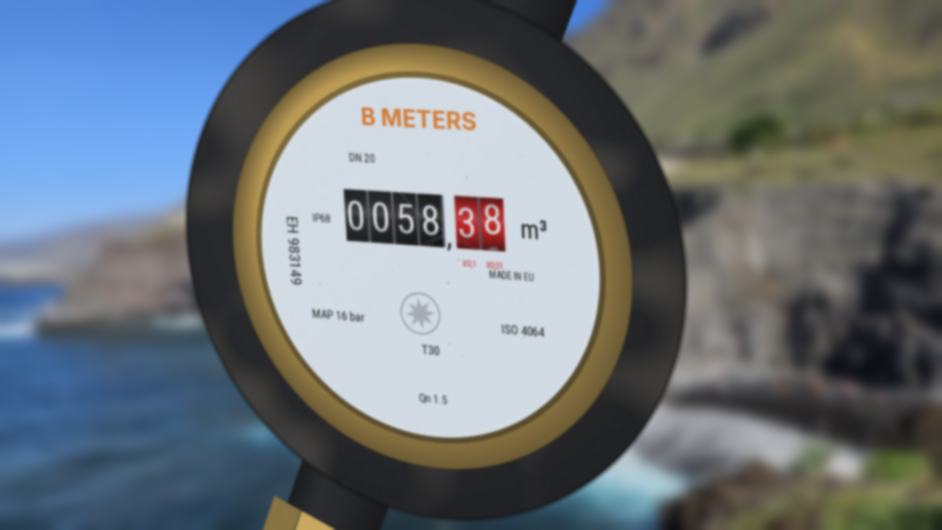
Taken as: 58.38
